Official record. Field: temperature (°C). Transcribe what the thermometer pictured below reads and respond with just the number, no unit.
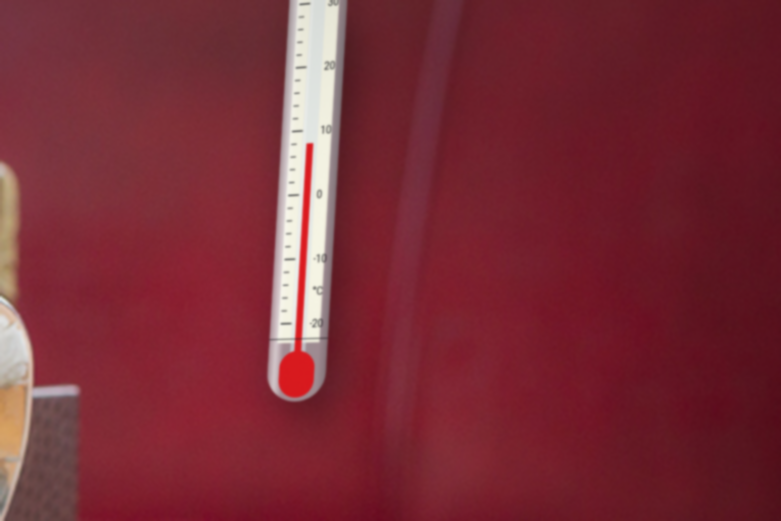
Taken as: 8
